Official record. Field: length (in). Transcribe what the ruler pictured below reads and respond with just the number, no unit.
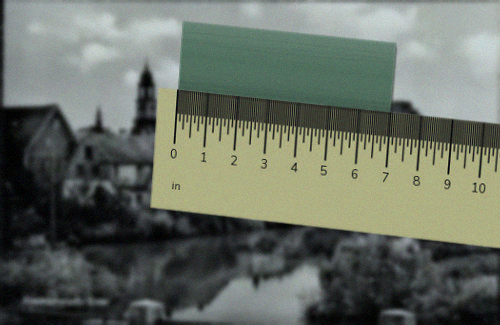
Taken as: 7
